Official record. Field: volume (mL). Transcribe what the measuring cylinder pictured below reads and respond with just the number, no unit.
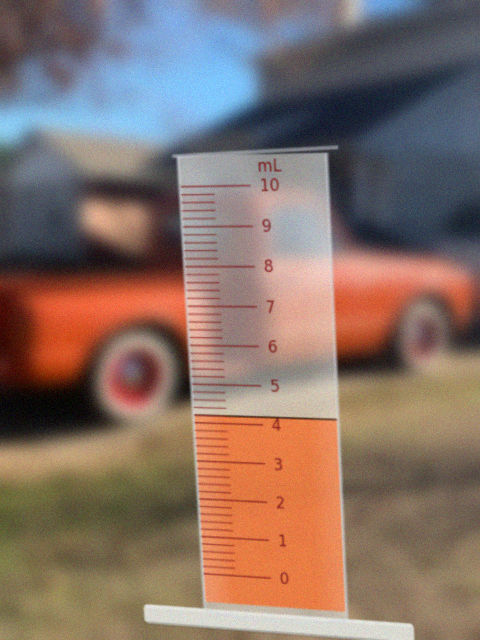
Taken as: 4.2
